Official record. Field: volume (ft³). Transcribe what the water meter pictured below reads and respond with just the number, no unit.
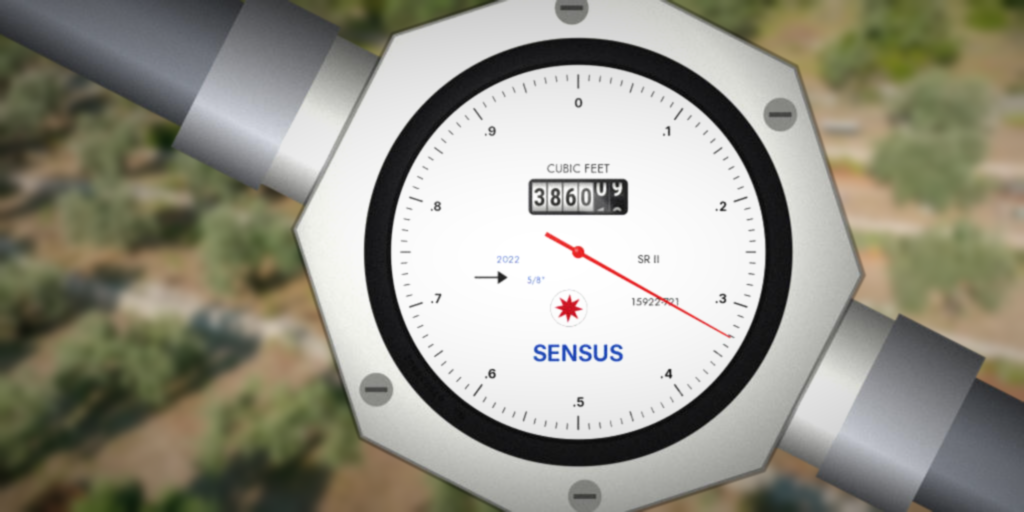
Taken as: 386009.33
